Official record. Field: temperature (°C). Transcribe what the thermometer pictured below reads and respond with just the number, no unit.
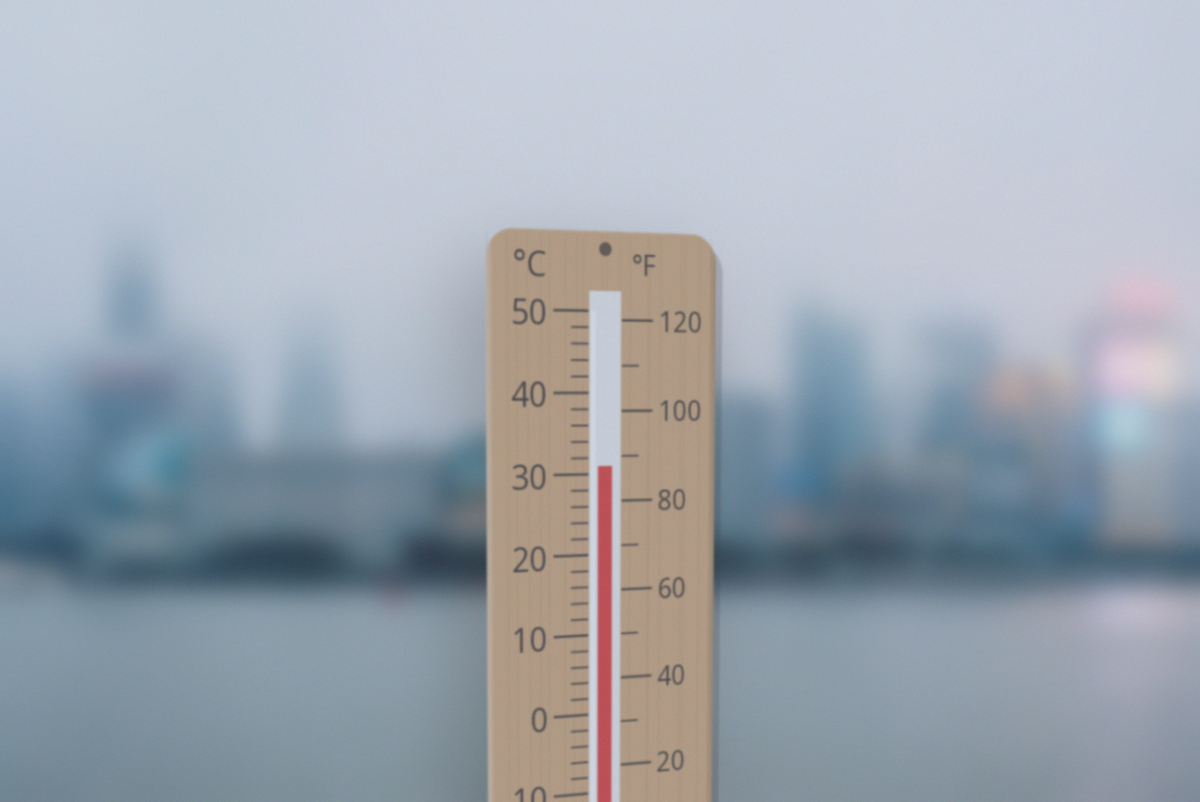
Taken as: 31
